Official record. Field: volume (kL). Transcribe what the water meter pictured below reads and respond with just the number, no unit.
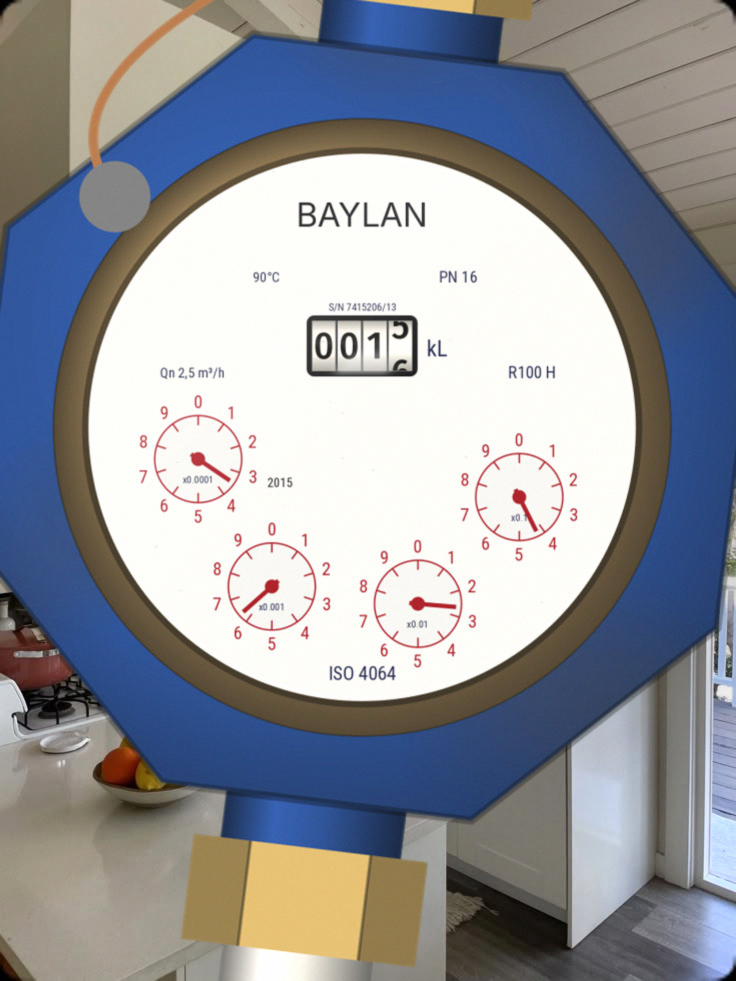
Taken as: 15.4263
